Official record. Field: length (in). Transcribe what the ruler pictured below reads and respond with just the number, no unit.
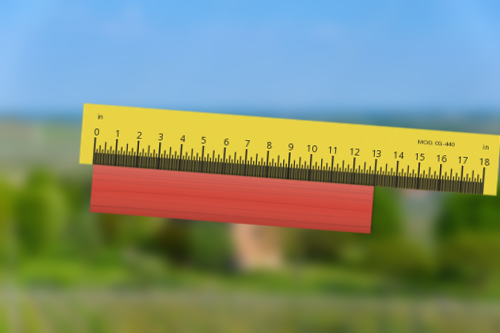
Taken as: 13
